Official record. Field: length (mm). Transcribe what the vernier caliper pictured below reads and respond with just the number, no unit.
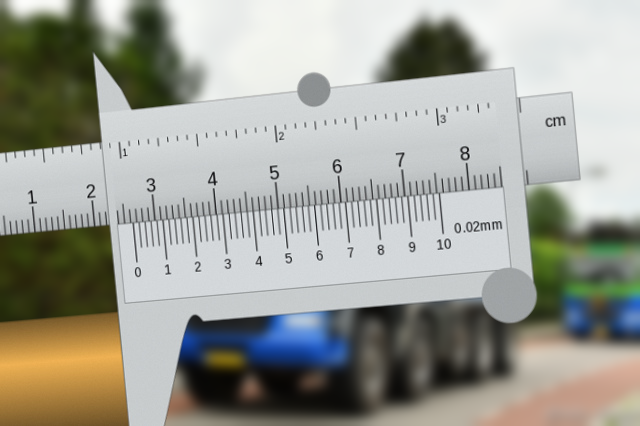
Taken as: 26.4
